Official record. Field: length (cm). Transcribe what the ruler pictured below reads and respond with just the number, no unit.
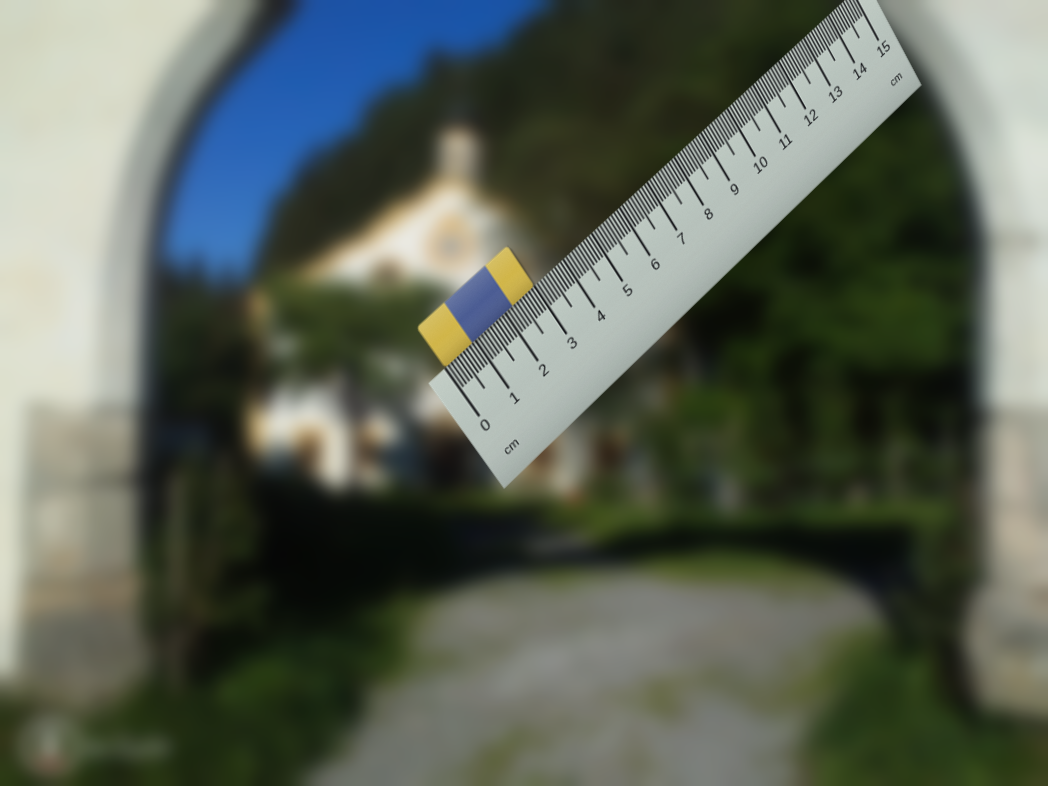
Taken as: 3
